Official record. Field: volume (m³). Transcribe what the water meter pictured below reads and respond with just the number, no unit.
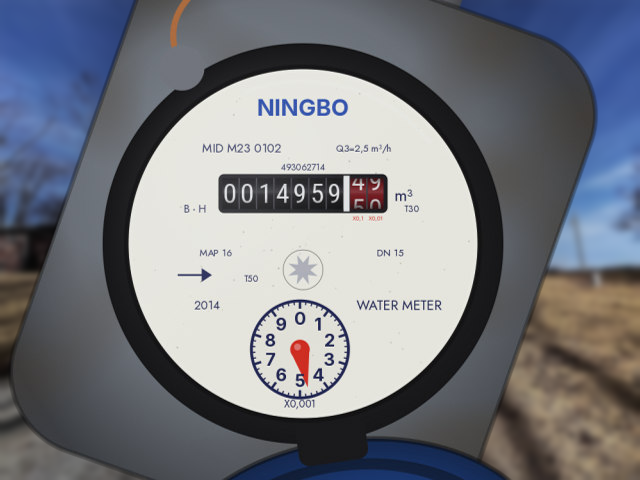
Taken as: 14959.494
